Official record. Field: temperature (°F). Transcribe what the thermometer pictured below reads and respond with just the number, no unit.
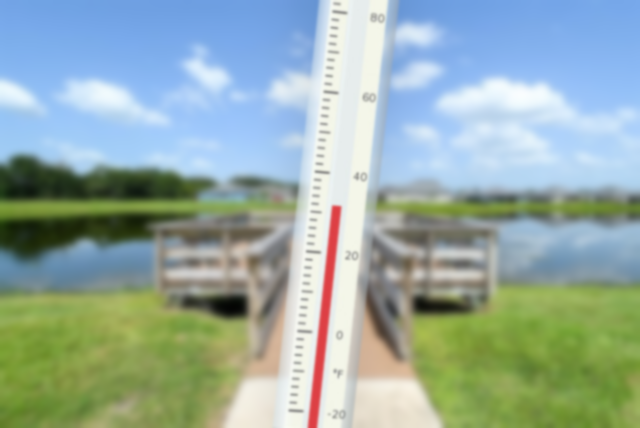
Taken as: 32
